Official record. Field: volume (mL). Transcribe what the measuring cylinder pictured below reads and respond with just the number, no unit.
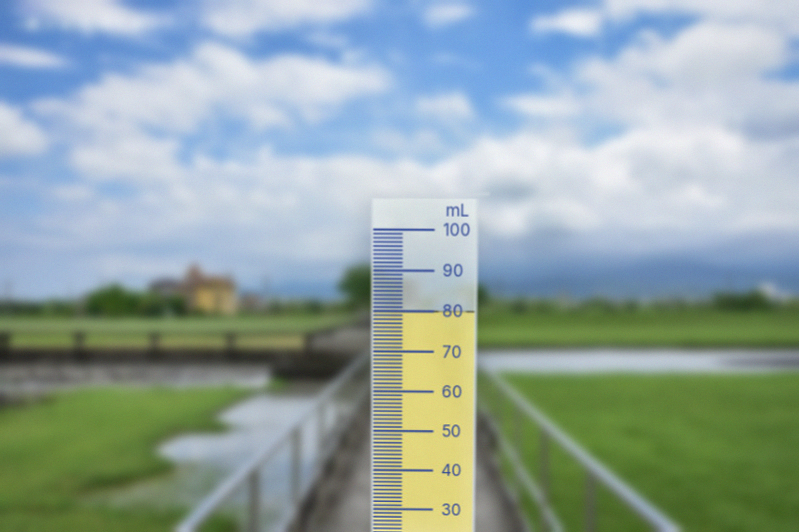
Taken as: 80
